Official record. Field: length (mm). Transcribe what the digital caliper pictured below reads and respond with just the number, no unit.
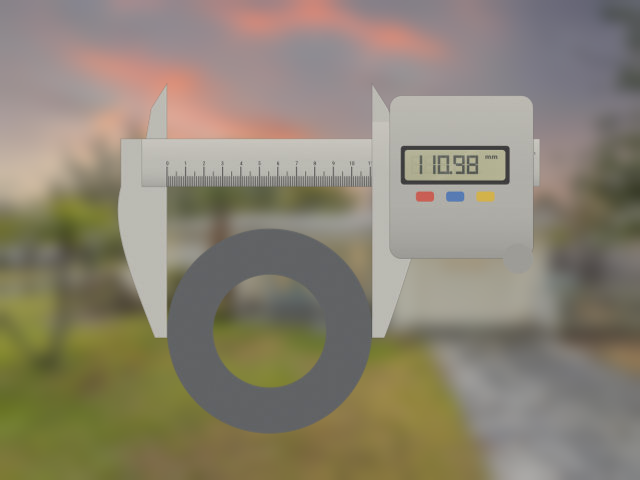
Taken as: 110.98
